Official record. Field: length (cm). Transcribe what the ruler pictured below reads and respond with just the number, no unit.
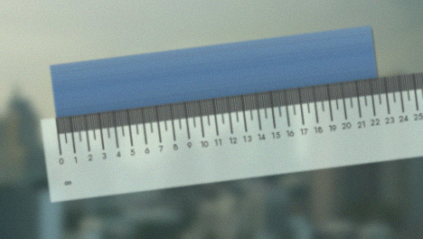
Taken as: 22.5
